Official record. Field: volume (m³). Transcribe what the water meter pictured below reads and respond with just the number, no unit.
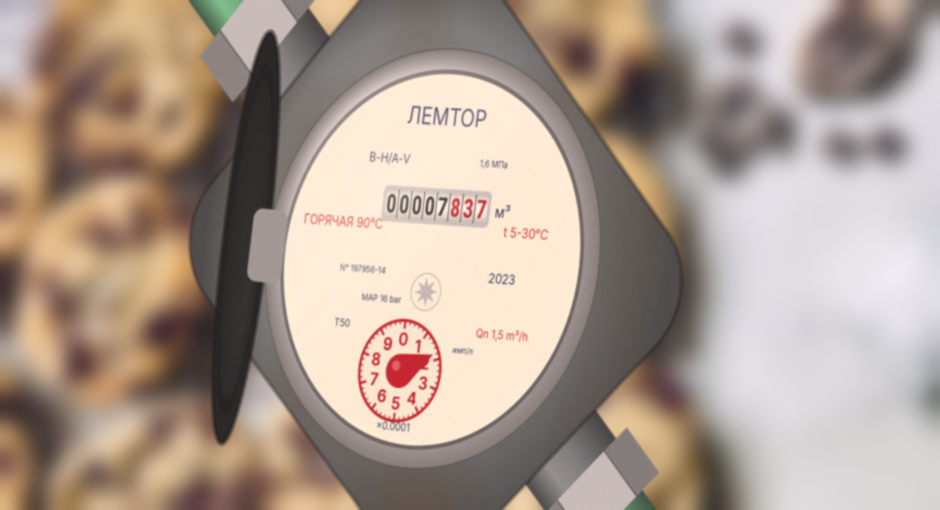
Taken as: 7.8371
